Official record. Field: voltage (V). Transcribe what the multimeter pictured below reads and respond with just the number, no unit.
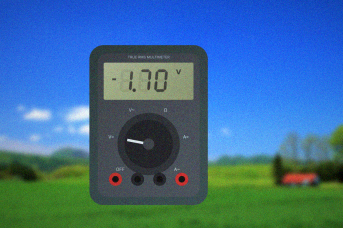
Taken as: -1.70
